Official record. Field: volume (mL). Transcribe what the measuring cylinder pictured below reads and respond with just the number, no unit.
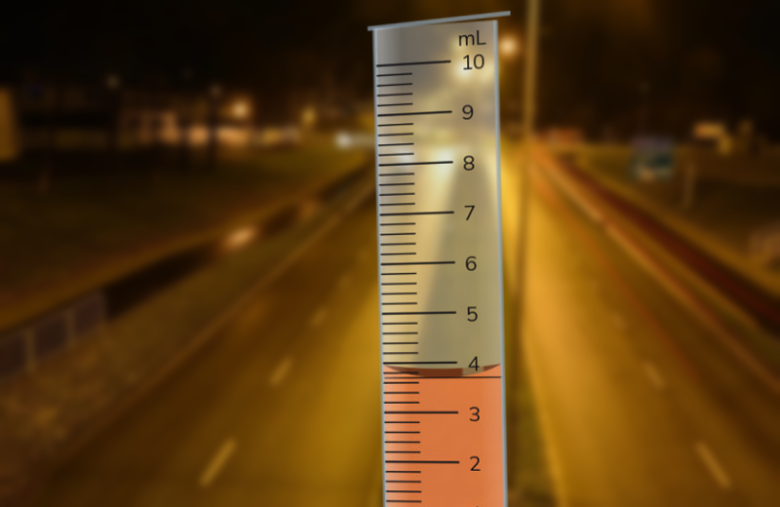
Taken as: 3.7
